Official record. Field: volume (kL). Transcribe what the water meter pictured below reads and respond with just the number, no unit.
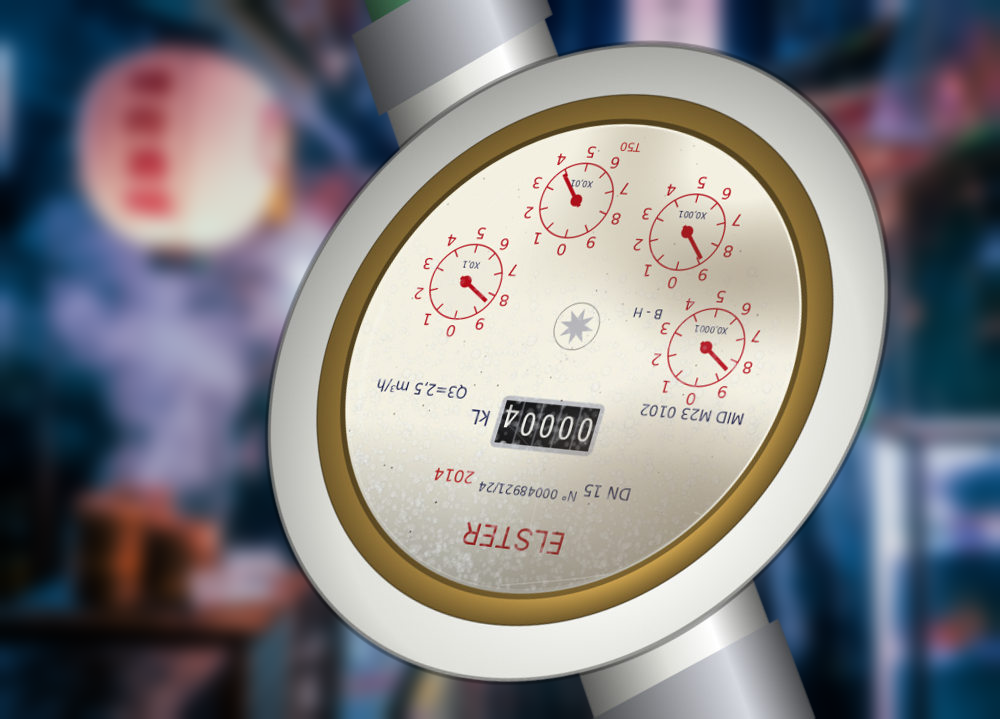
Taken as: 3.8388
